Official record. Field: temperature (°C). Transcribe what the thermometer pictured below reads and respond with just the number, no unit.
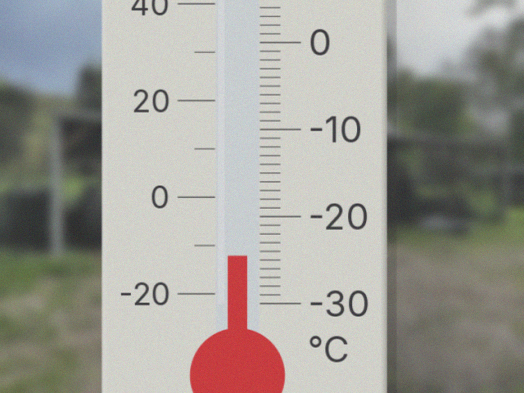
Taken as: -24.5
